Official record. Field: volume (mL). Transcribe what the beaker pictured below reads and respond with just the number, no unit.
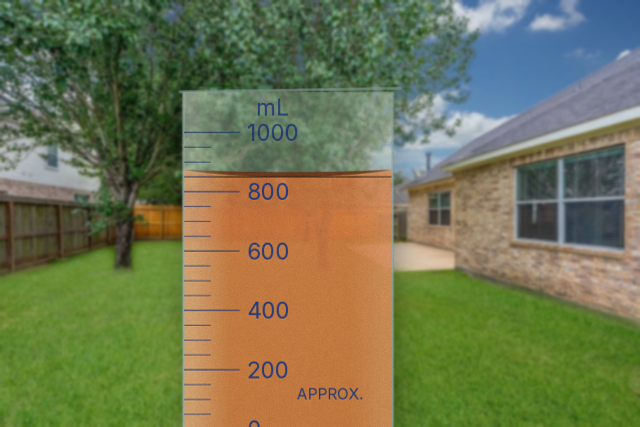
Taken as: 850
